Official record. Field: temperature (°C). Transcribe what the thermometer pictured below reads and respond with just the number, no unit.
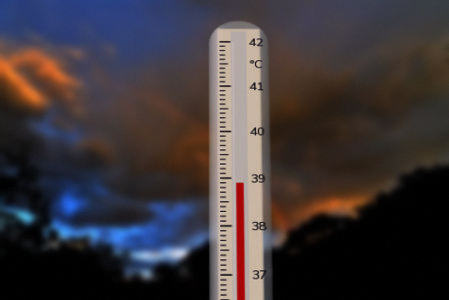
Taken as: 38.9
